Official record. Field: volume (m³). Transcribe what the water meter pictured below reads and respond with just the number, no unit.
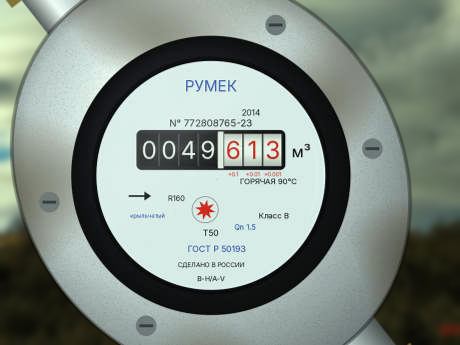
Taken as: 49.613
